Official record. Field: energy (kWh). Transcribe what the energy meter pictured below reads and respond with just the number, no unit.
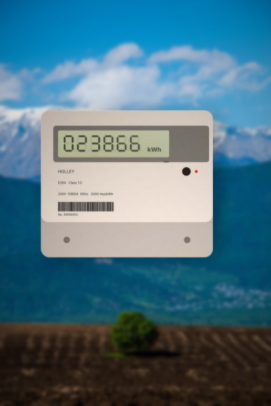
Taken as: 23866
